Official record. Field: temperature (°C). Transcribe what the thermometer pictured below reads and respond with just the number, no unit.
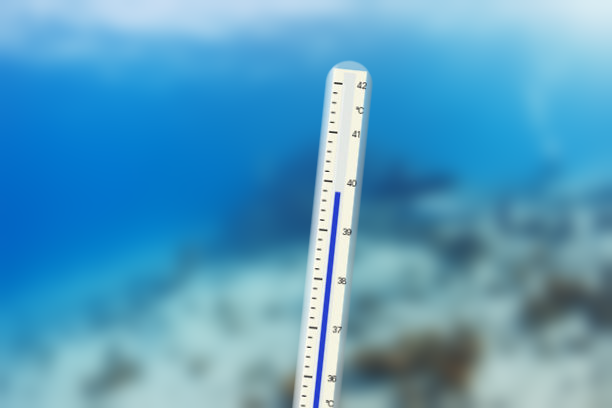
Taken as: 39.8
